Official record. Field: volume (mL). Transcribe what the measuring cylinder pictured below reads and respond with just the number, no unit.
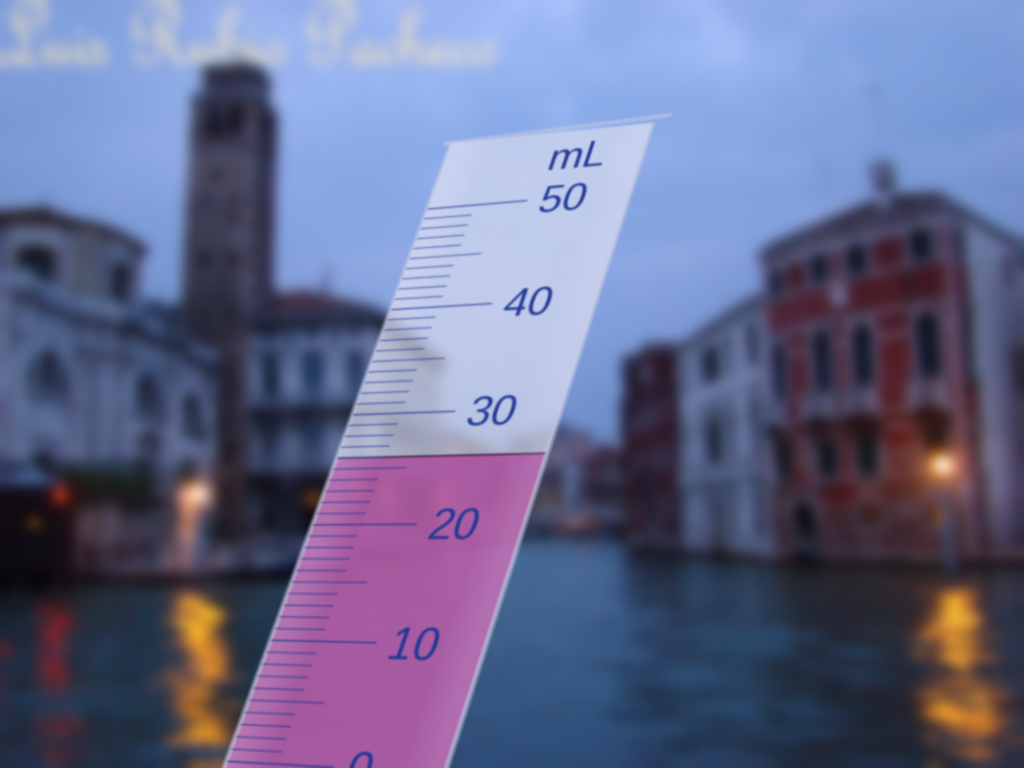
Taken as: 26
